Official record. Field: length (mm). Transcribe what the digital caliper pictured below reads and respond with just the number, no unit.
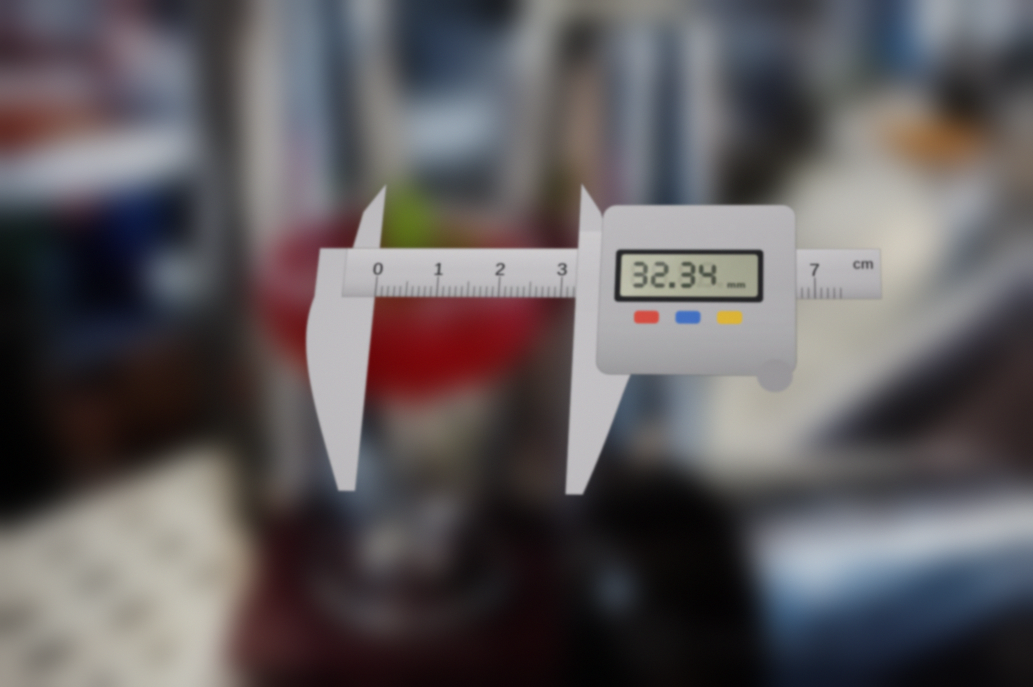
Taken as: 32.34
